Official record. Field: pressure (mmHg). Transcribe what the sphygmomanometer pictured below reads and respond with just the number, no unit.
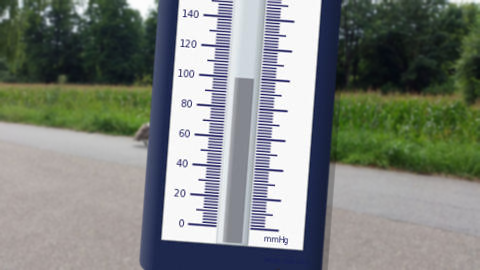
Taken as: 100
